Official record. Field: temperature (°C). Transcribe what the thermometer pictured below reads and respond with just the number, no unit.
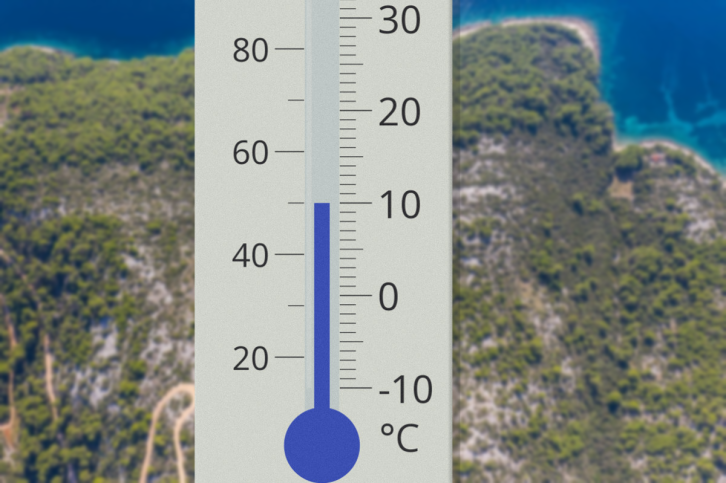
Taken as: 10
